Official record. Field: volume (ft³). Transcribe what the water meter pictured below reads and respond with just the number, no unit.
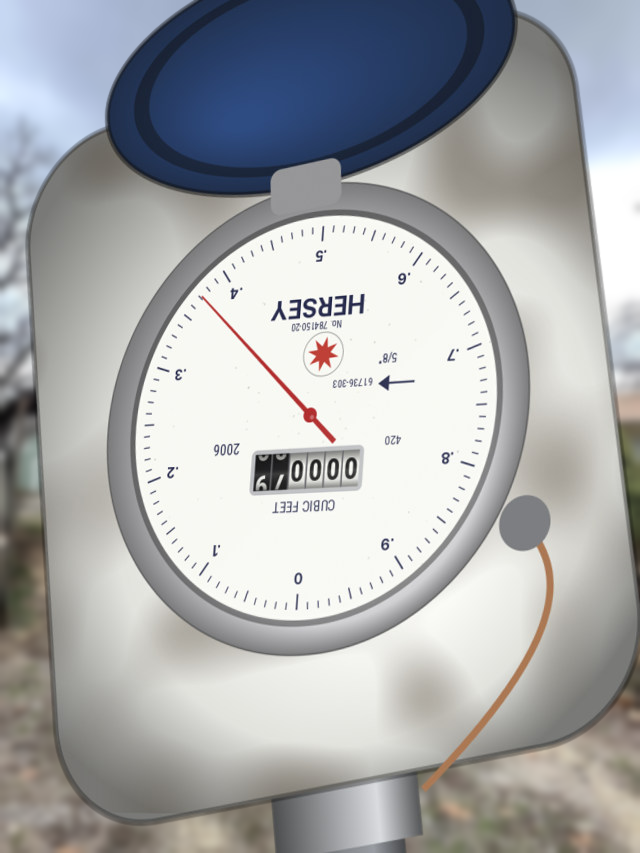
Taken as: 79.37
